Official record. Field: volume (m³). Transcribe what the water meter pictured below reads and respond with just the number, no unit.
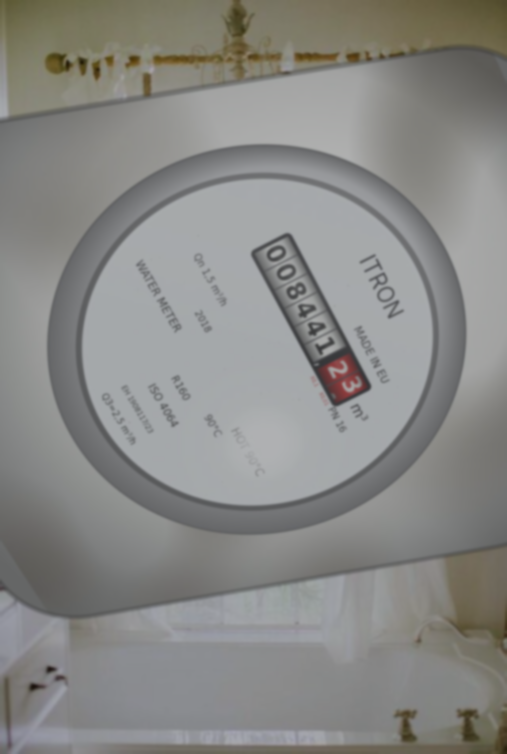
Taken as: 8441.23
